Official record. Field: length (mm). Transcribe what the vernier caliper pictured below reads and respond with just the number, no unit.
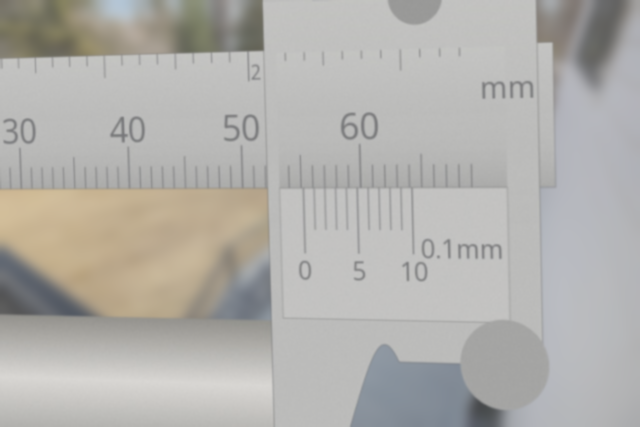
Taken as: 55.2
